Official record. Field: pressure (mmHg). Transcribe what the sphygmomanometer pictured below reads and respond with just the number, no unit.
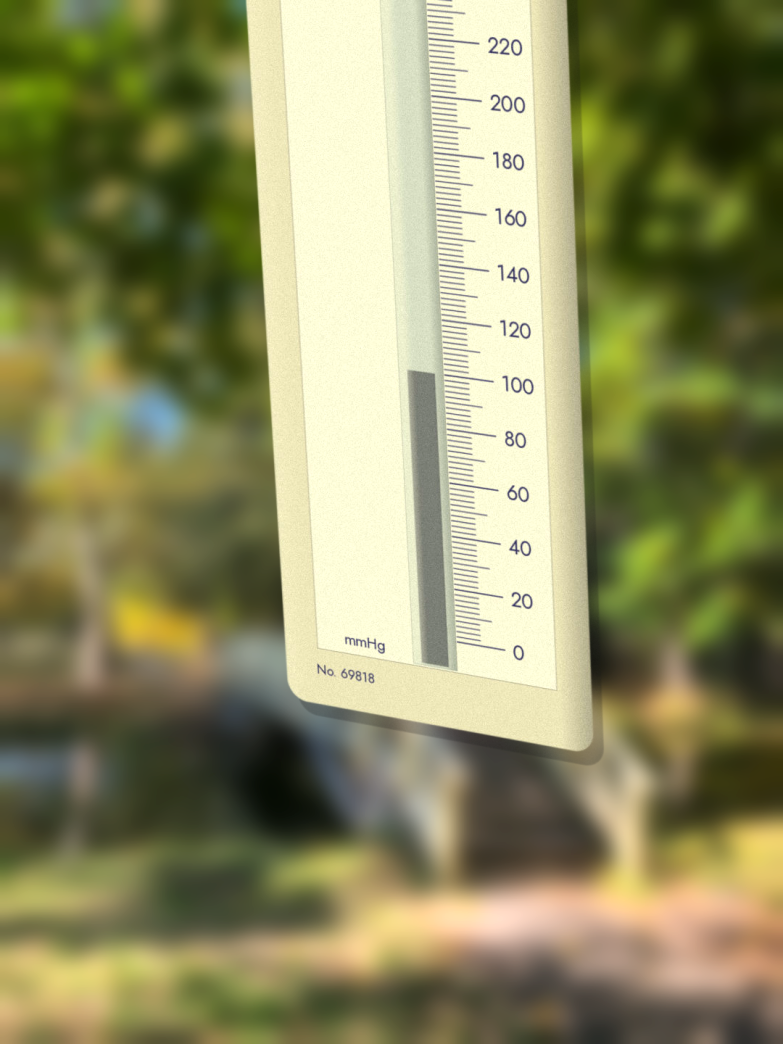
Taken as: 100
